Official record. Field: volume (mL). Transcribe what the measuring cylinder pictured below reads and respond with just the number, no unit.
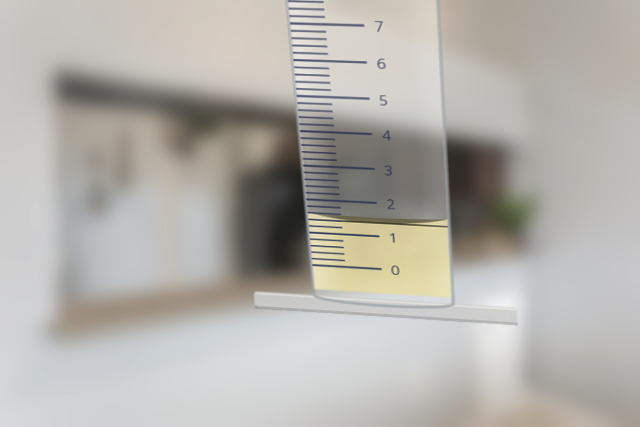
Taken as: 1.4
